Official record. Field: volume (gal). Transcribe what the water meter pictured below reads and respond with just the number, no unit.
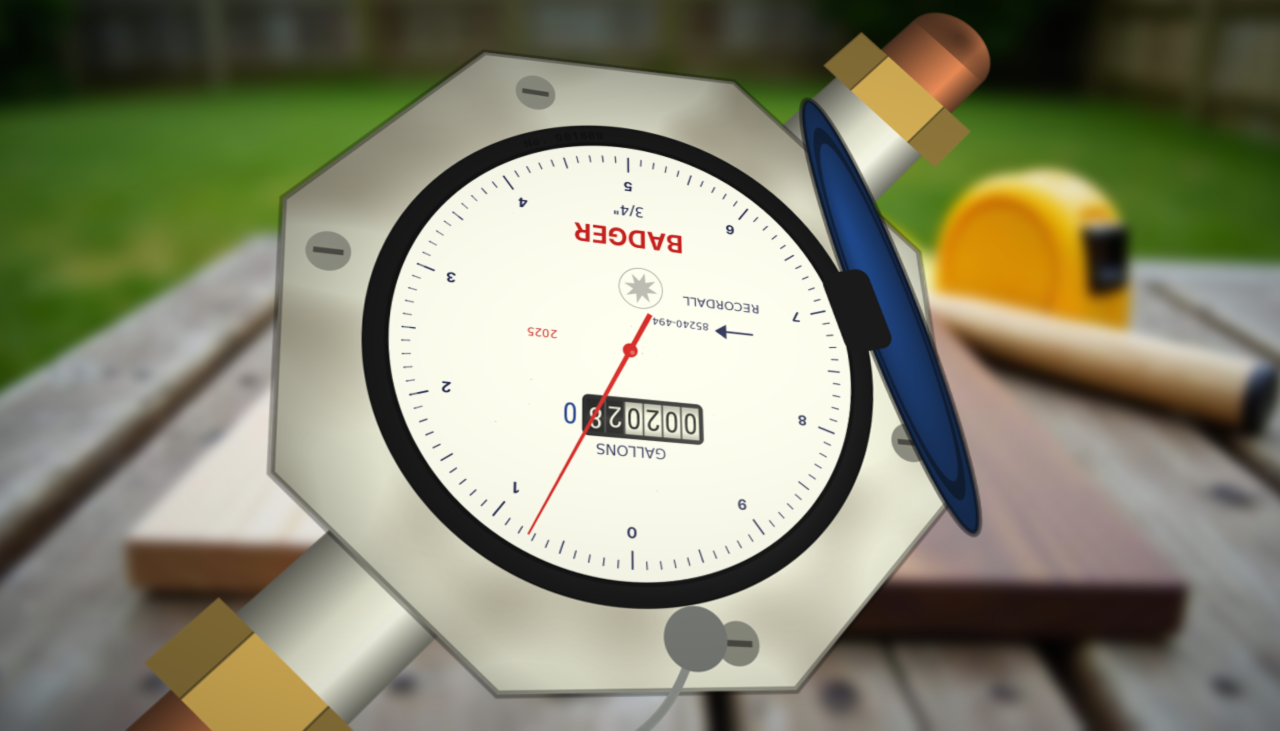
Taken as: 20280.7
